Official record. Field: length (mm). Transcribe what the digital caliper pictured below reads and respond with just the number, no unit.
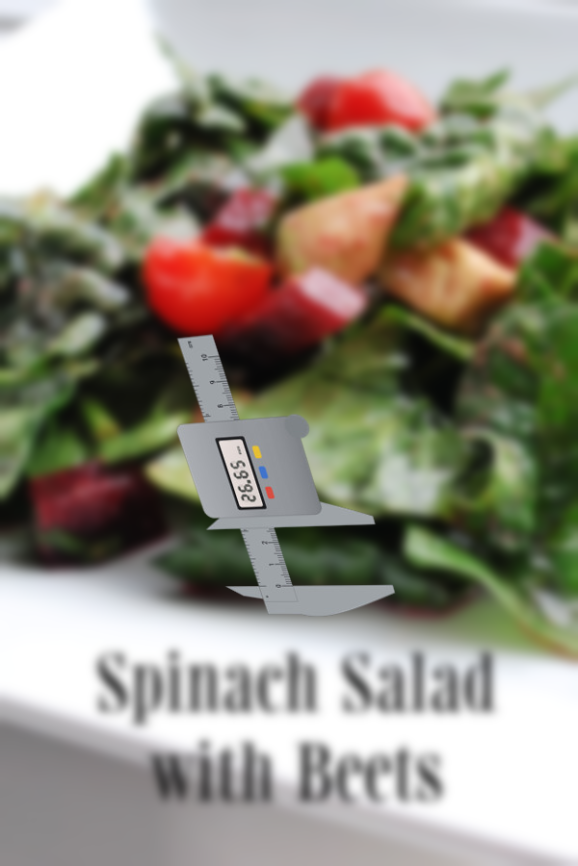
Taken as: 26.65
